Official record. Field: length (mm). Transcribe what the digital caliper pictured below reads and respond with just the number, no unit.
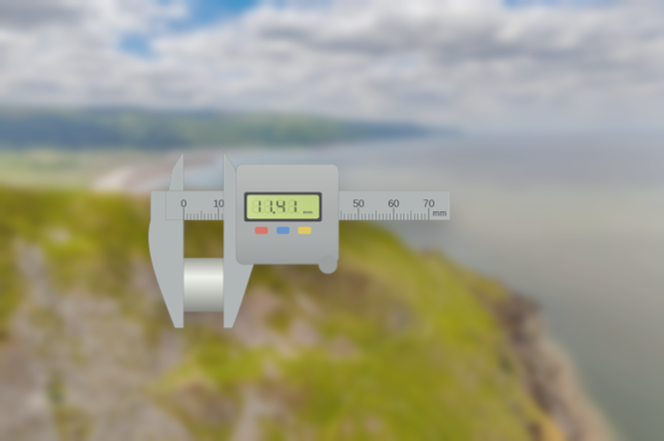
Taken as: 11.41
